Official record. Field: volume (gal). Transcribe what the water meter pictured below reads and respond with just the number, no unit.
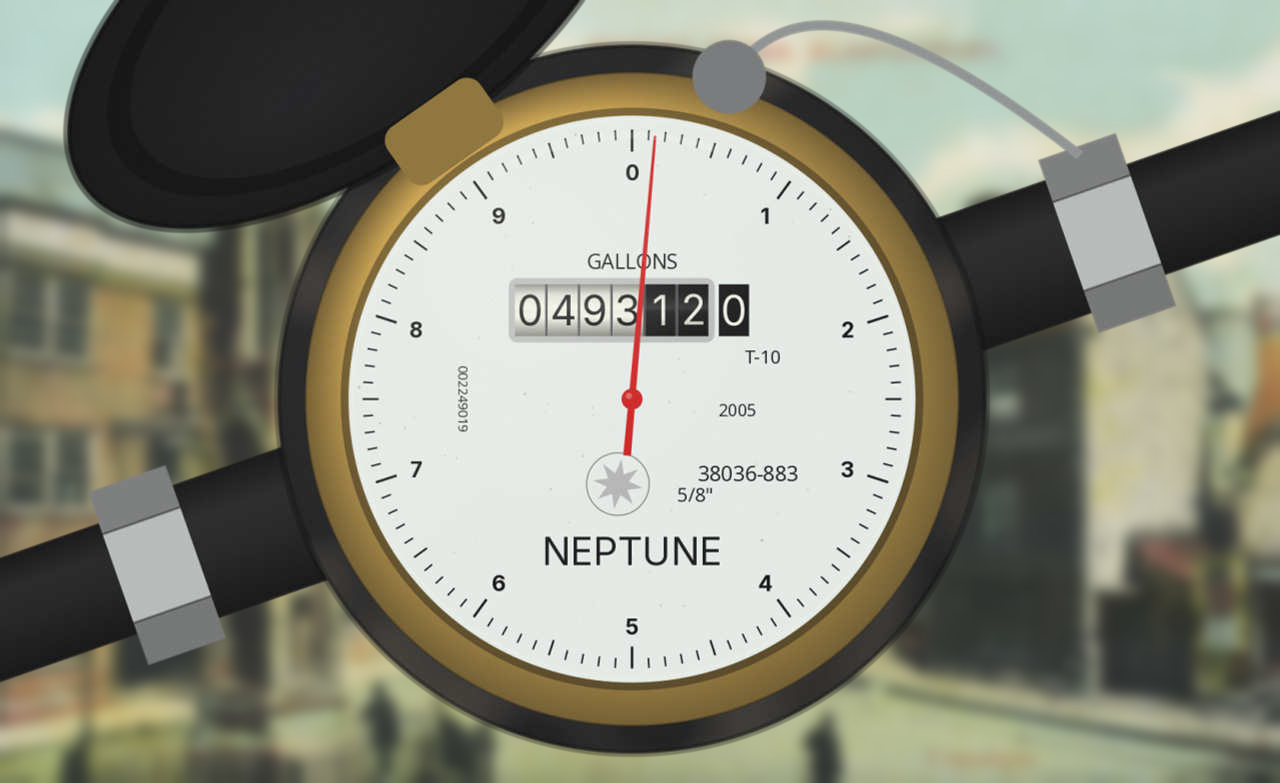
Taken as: 493120.1
